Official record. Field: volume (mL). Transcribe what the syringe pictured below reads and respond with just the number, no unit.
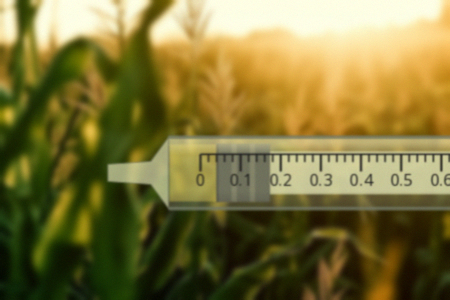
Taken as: 0.04
